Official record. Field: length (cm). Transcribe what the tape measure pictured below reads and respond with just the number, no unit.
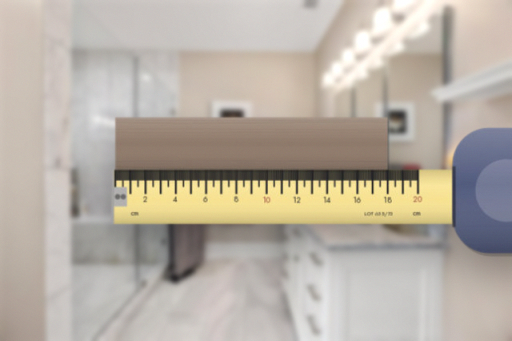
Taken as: 18
